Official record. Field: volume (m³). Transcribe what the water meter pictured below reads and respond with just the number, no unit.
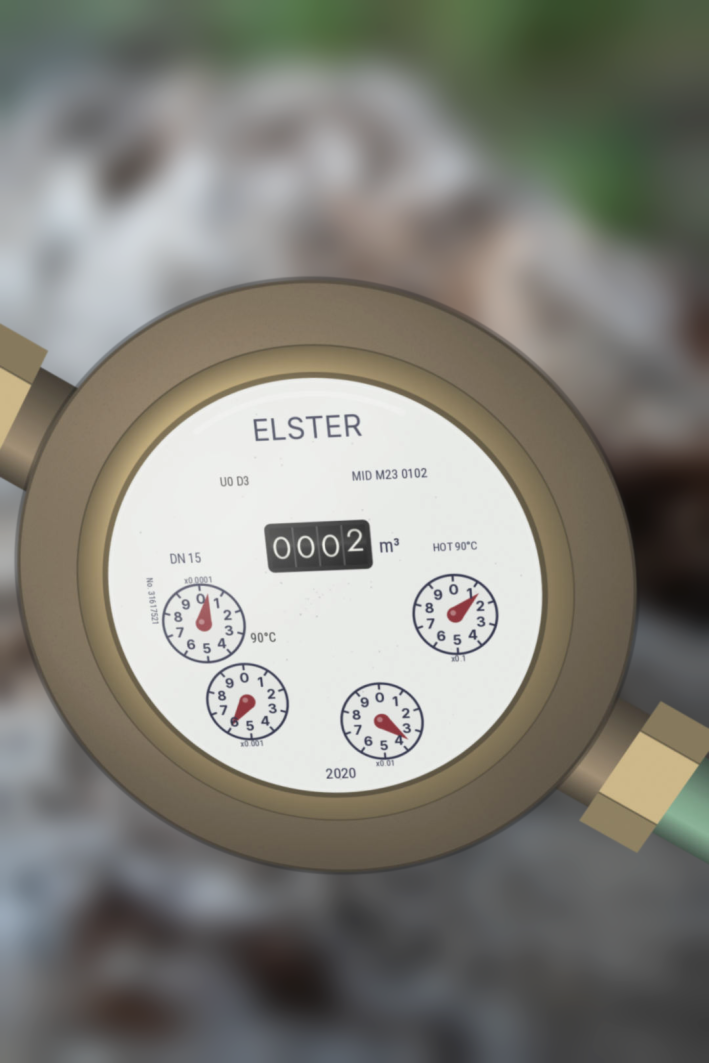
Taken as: 2.1360
